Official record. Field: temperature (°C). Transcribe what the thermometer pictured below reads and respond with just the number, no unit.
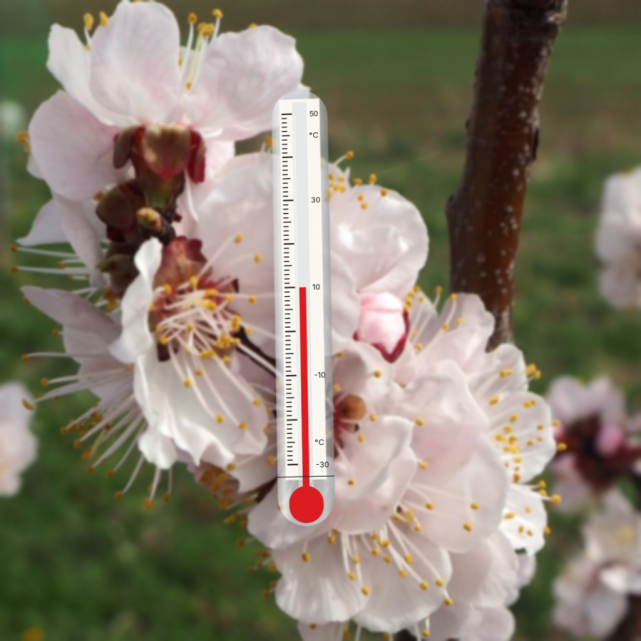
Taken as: 10
